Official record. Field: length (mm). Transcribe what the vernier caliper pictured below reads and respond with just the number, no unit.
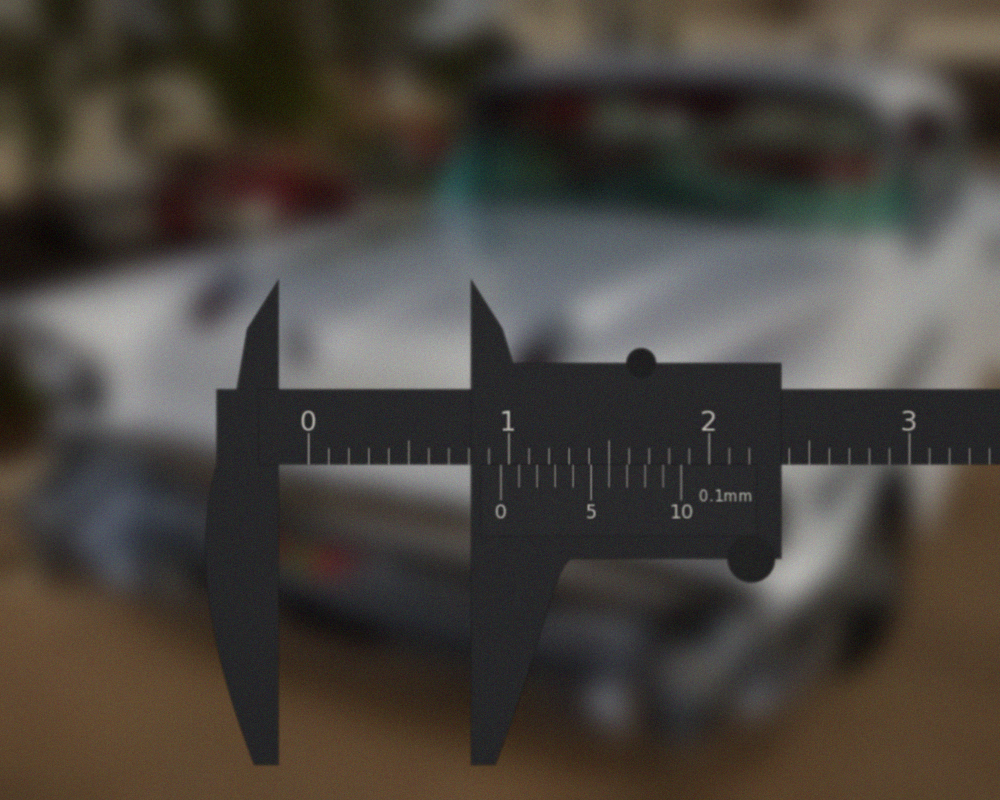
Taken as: 9.6
